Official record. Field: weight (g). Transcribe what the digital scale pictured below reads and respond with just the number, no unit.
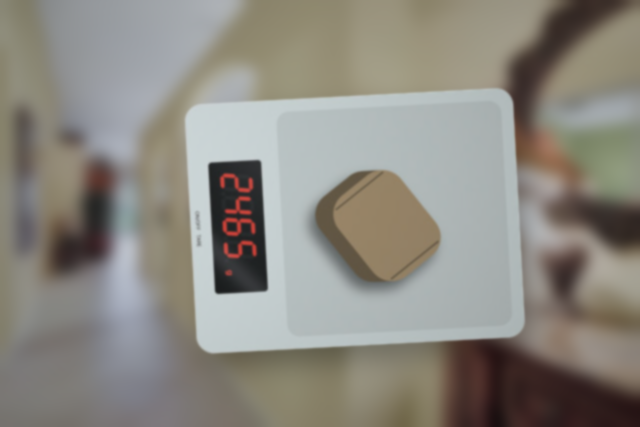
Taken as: 2465
